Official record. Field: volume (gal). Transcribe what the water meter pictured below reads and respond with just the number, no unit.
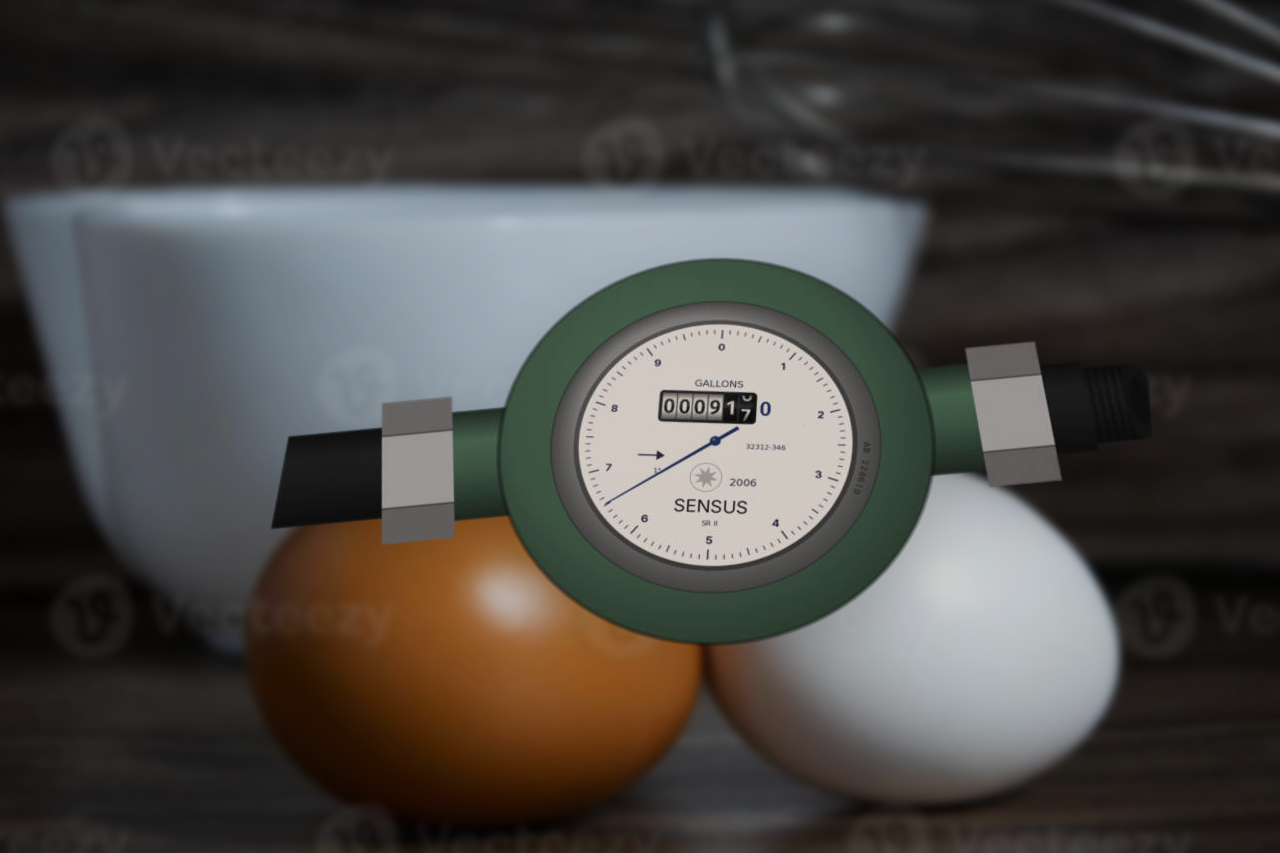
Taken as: 9166.5
